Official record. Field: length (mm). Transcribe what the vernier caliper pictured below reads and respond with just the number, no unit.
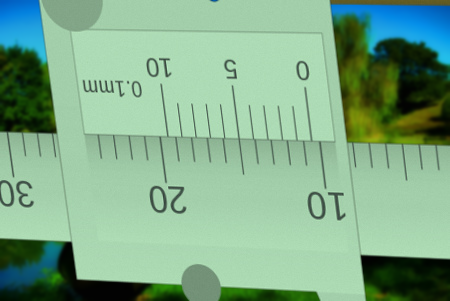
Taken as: 10.5
